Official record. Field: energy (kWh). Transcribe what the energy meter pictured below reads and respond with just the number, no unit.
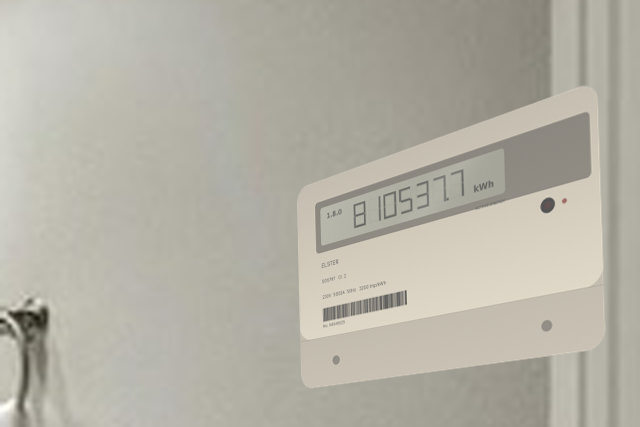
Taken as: 810537.7
